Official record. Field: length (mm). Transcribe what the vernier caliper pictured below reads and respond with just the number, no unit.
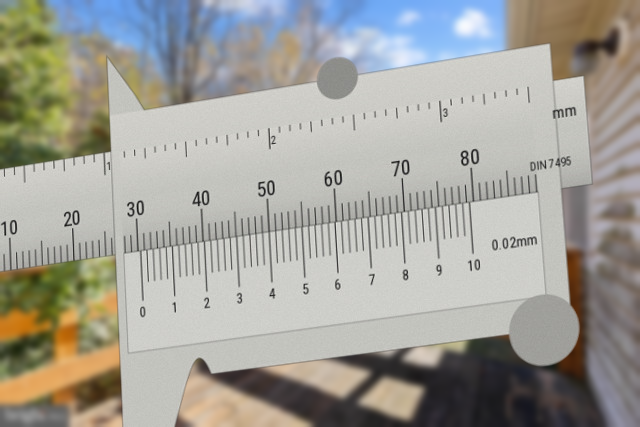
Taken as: 30.4
